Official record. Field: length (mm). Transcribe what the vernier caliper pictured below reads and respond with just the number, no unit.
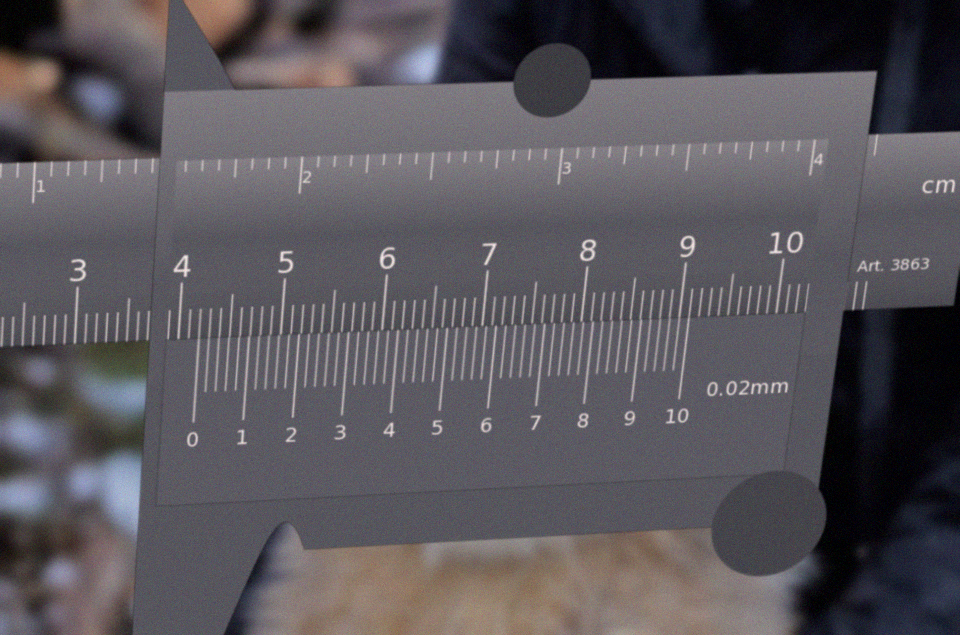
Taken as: 42.0
